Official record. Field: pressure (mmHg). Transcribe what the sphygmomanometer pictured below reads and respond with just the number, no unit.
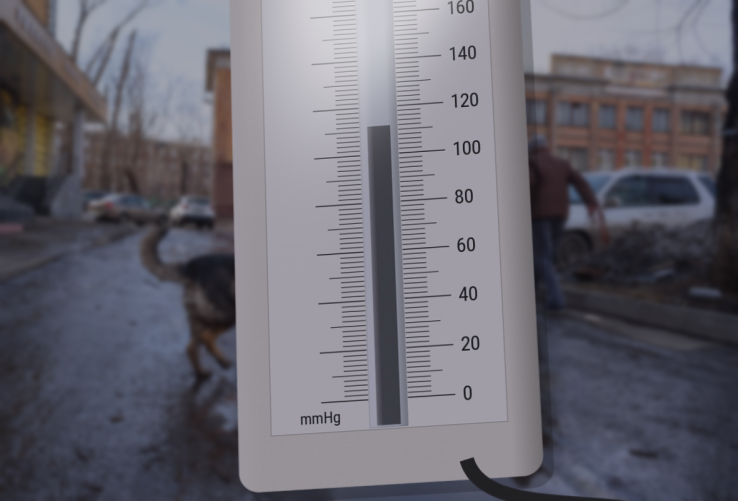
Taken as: 112
